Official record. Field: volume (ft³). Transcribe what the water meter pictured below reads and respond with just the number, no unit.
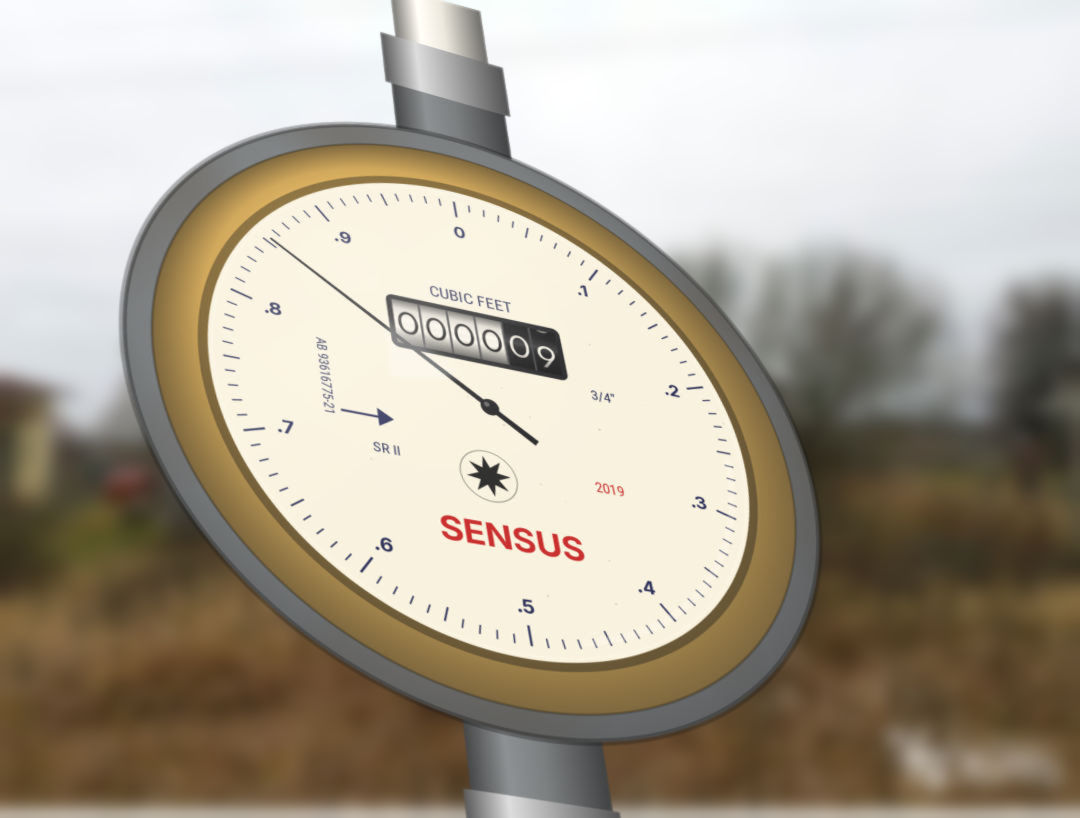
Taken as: 8.85
